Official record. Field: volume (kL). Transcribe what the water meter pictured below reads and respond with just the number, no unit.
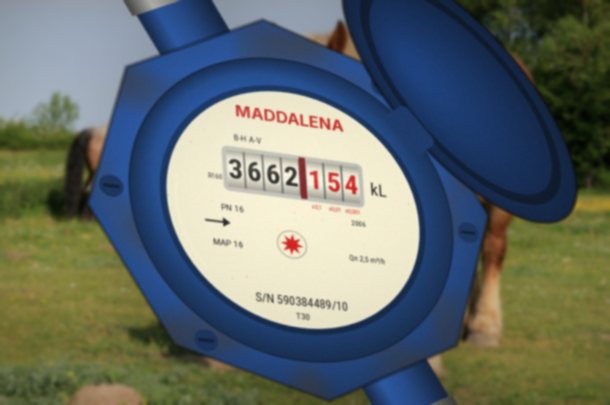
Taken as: 3662.154
